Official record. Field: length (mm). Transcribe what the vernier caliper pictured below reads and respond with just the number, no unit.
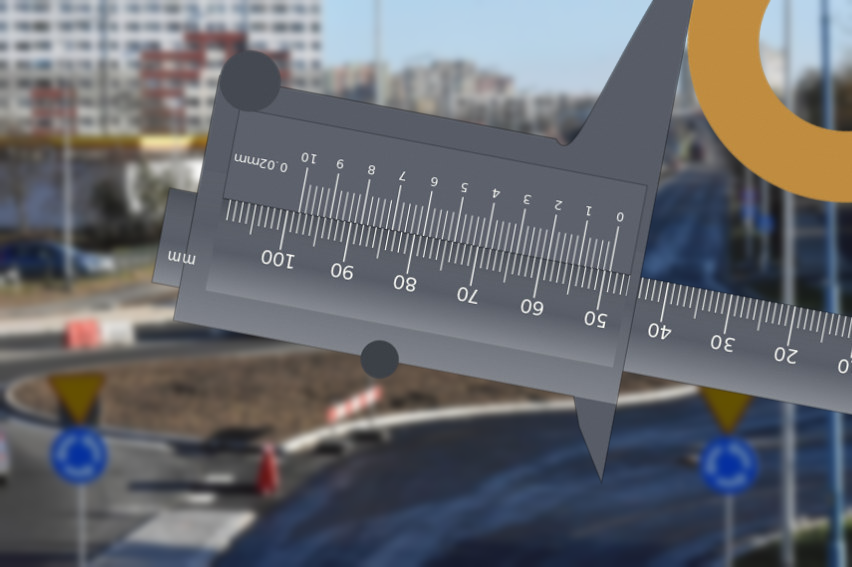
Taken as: 49.2
